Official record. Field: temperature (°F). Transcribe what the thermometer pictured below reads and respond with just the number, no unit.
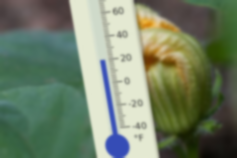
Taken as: 20
